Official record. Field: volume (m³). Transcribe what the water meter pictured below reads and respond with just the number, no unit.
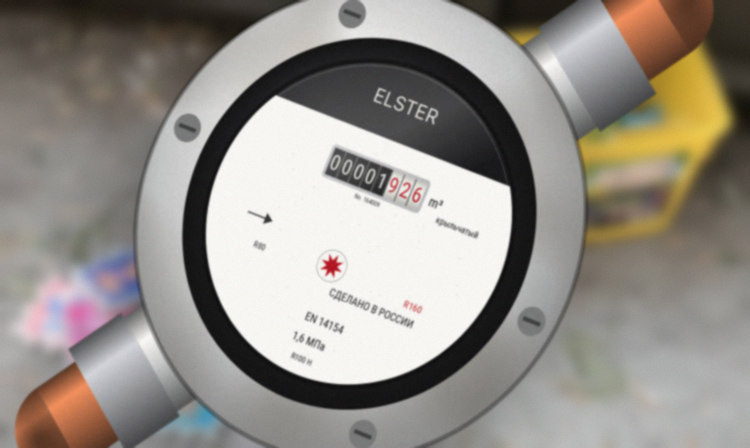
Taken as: 1.926
